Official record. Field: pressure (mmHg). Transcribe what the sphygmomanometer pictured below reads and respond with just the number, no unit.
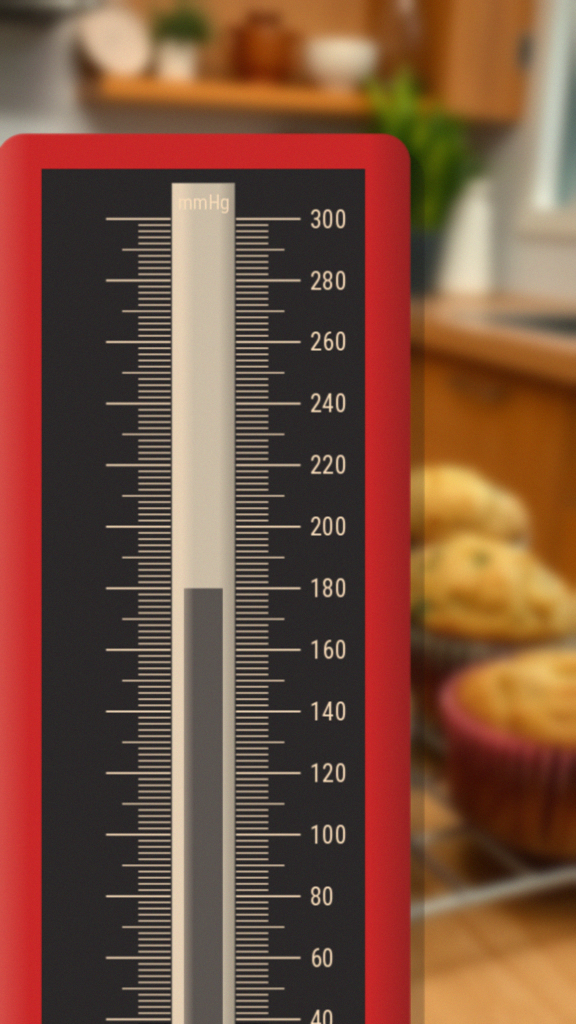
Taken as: 180
